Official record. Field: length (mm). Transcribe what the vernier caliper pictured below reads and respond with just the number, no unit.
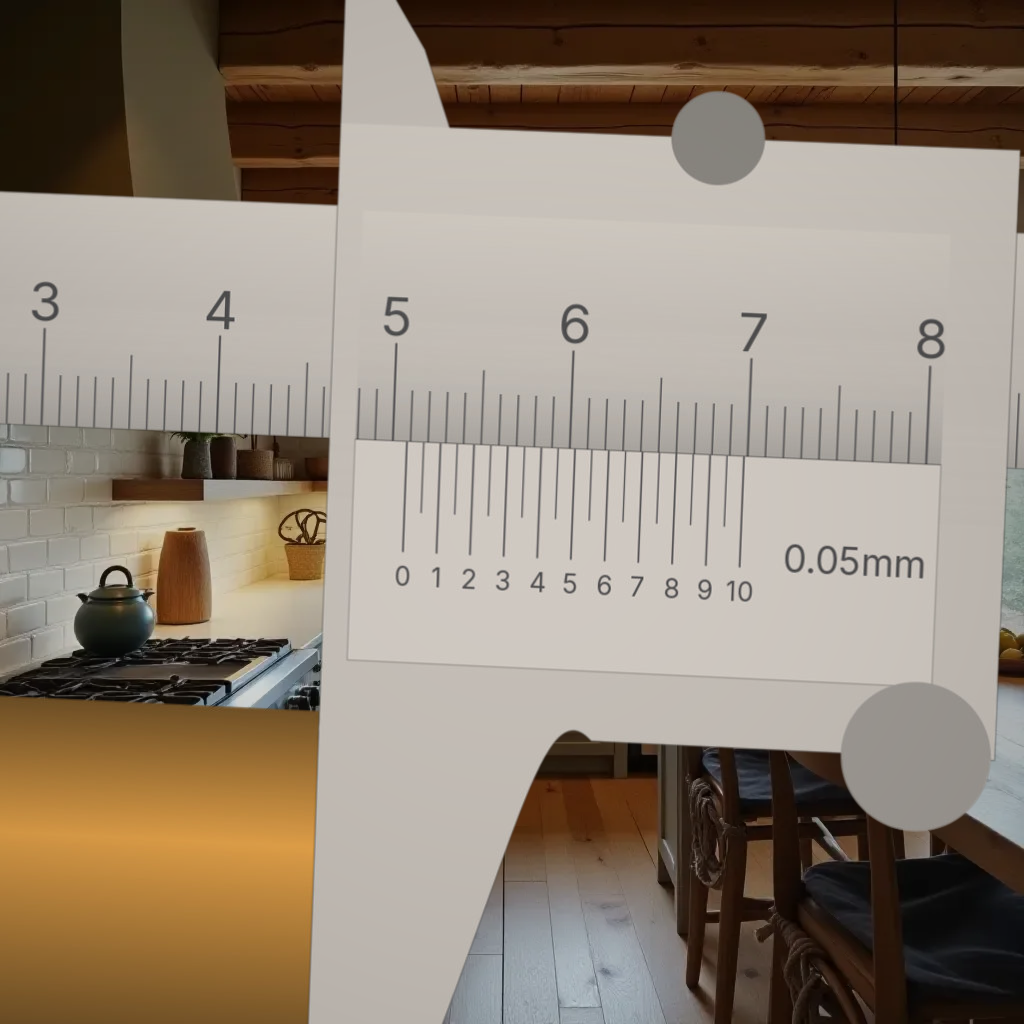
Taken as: 50.8
